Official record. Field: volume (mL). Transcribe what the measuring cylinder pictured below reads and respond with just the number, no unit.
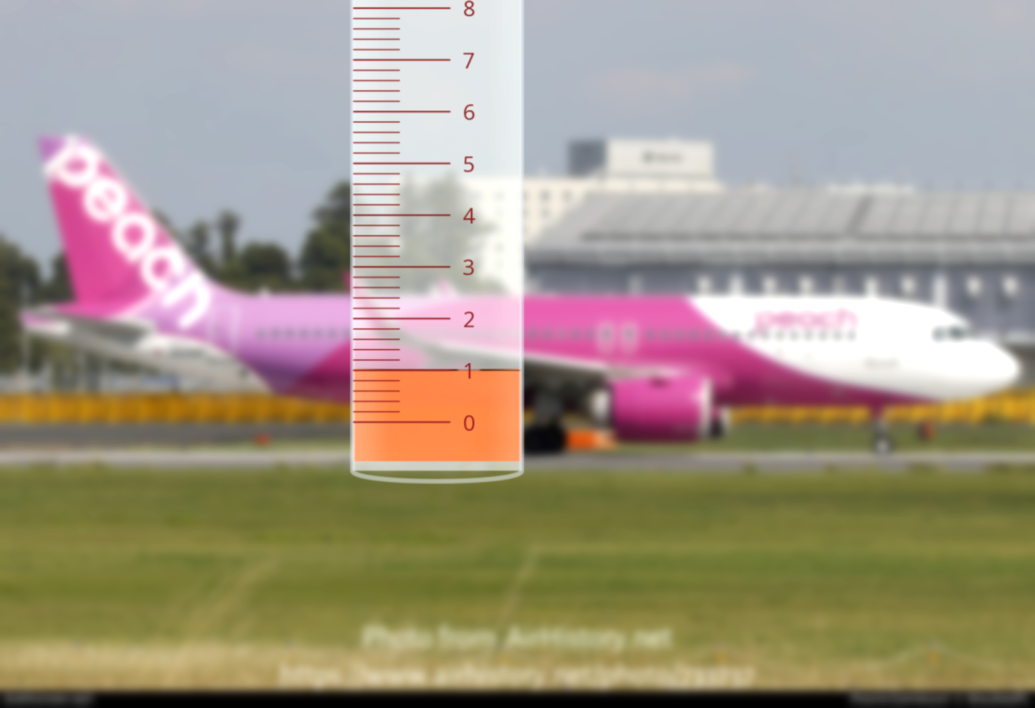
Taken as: 1
